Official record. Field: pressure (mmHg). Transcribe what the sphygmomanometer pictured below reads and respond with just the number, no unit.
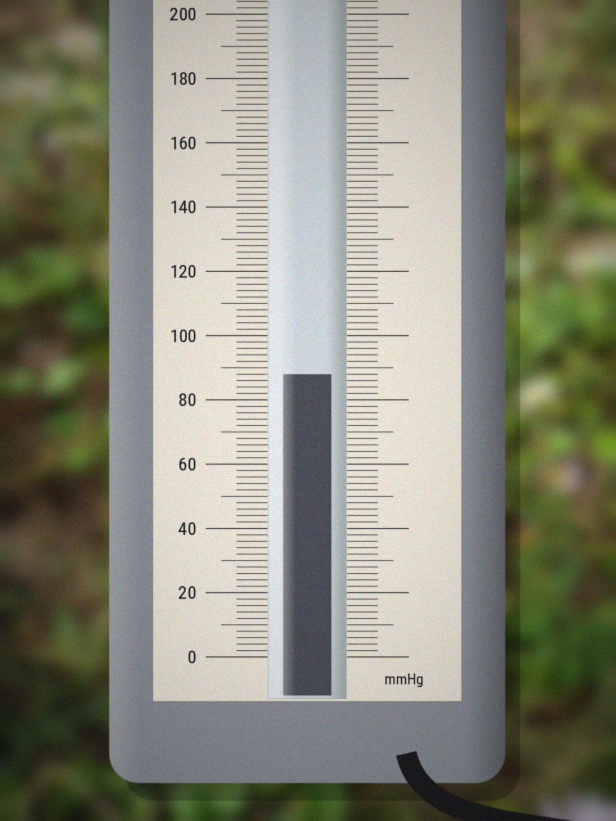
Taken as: 88
